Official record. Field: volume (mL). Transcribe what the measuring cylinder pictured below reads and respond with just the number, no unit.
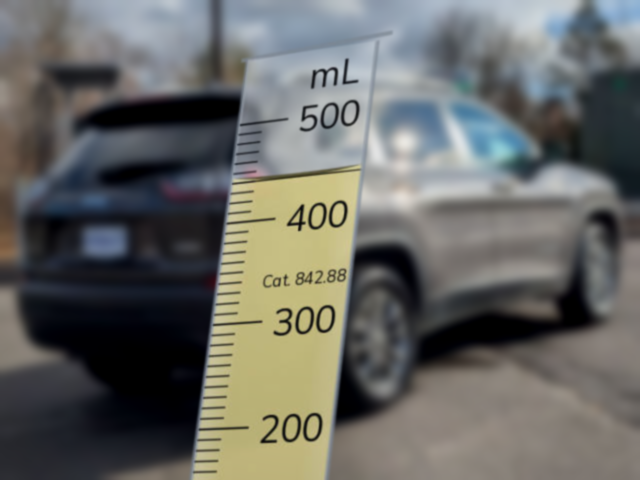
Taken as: 440
